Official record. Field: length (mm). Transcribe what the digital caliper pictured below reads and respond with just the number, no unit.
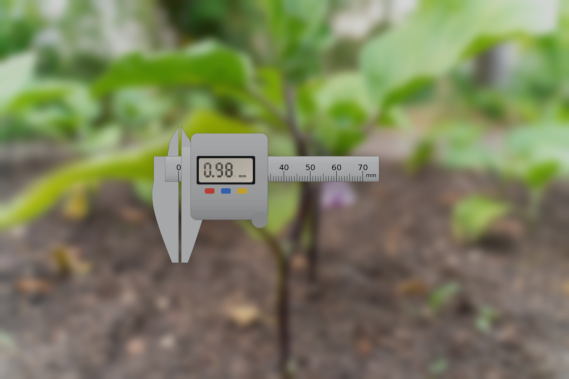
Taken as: 0.98
